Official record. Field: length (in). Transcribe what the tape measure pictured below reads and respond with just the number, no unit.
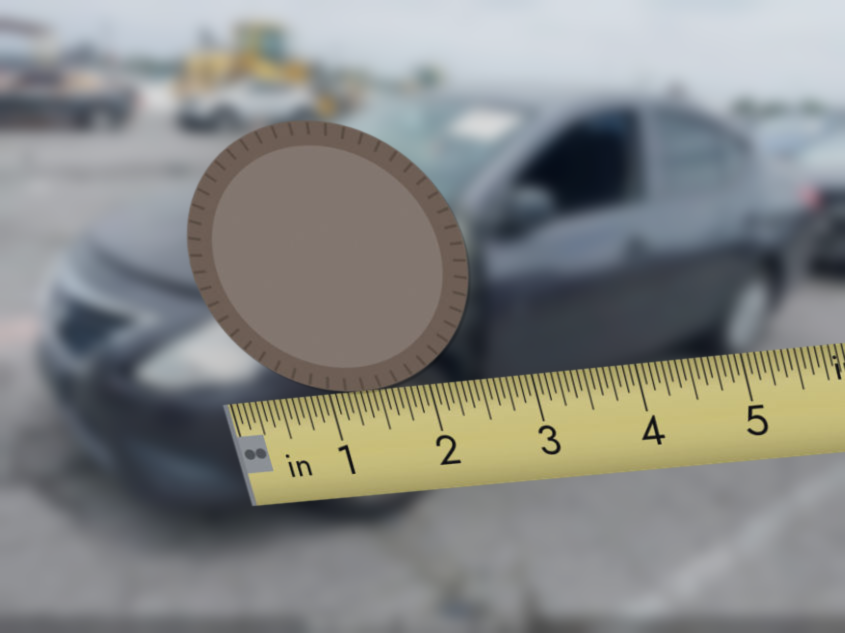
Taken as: 2.6875
